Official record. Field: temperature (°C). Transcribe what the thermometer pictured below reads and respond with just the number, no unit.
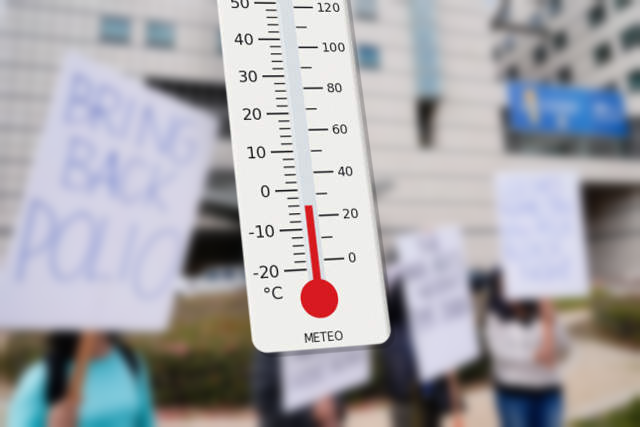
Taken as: -4
